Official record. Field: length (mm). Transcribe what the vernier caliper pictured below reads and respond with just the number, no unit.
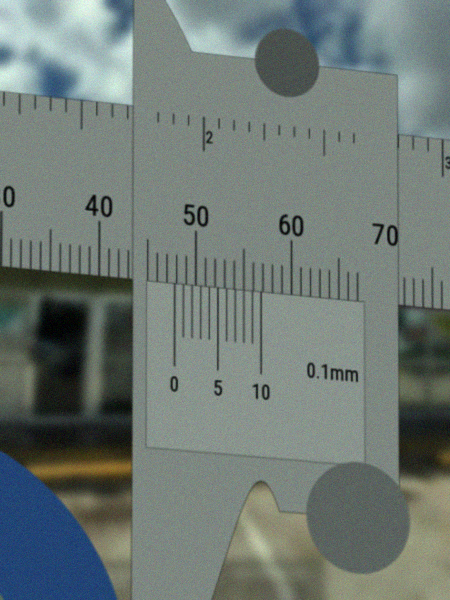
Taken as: 47.8
